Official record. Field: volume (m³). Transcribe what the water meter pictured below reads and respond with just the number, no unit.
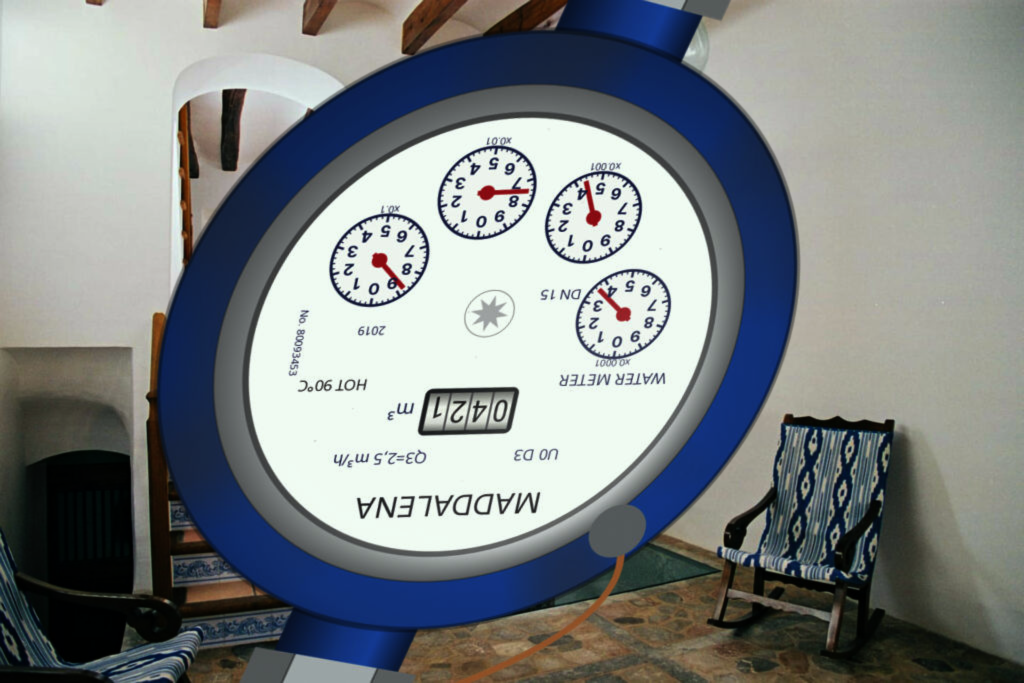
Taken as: 420.8743
